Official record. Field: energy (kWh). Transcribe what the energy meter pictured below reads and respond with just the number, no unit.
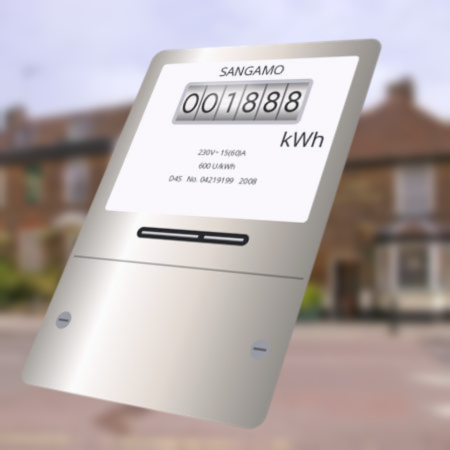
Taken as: 1888
